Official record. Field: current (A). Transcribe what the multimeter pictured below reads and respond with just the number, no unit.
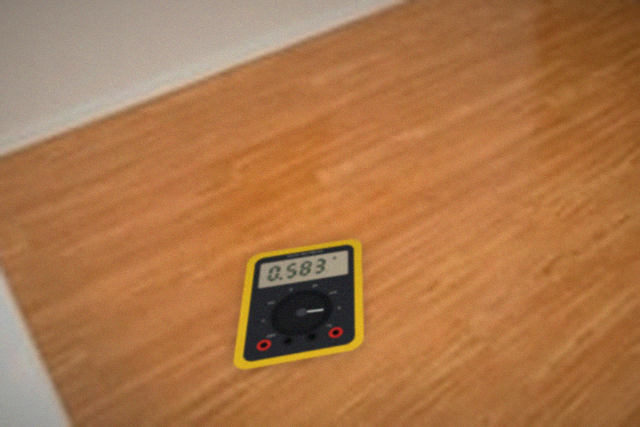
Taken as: 0.583
